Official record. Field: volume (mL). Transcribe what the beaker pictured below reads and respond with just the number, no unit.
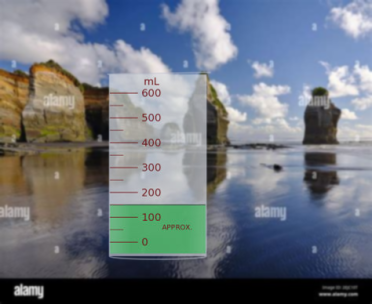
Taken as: 150
